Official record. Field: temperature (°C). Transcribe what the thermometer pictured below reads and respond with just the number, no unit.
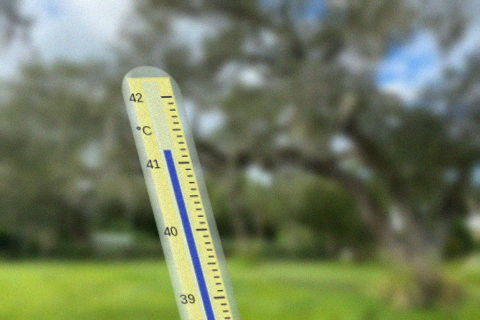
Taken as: 41.2
